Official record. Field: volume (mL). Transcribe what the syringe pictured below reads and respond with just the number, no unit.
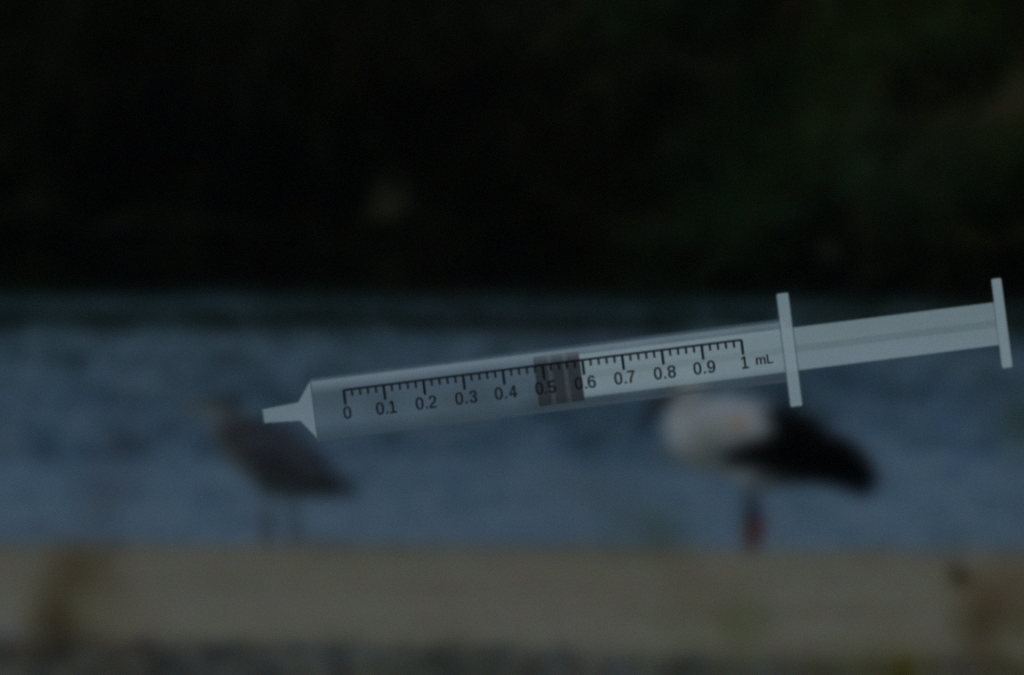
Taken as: 0.48
